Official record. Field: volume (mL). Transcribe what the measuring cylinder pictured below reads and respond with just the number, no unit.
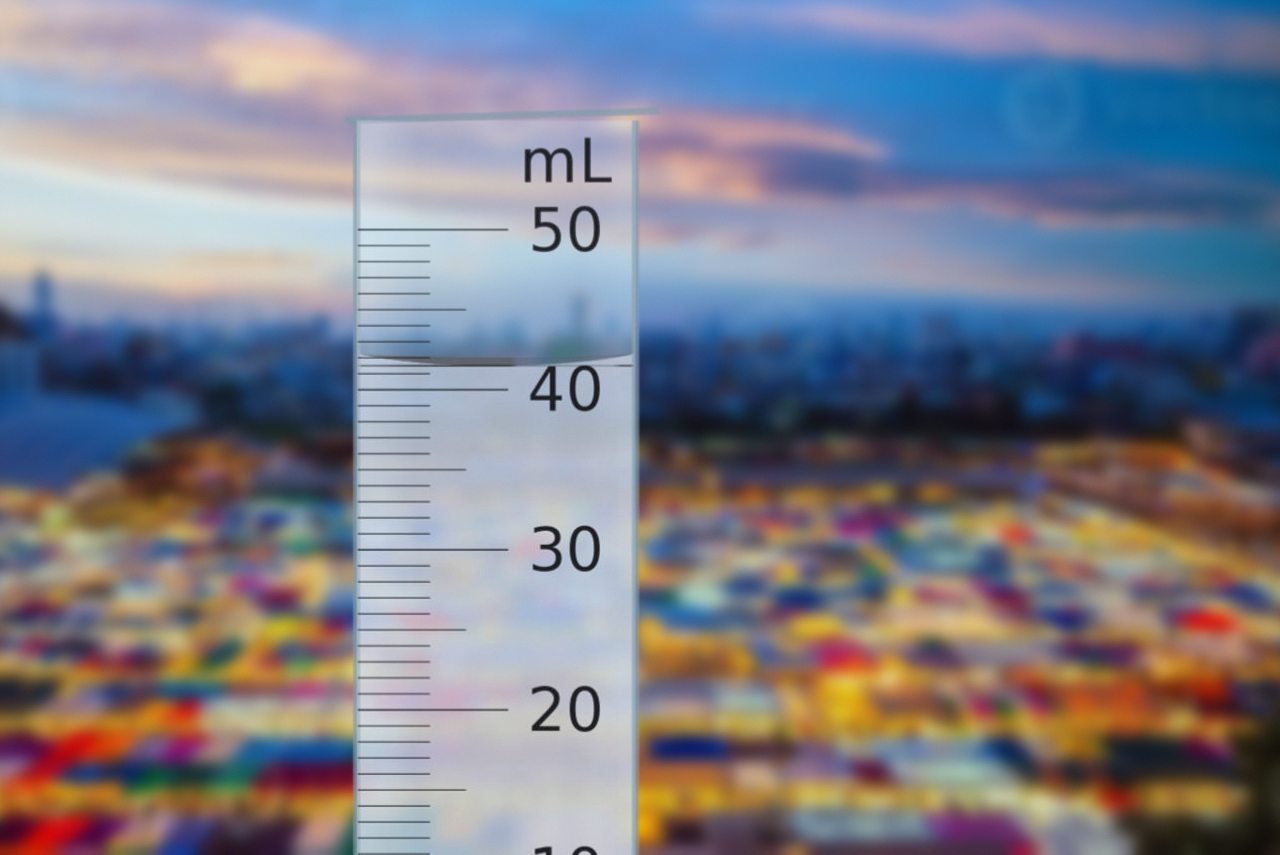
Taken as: 41.5
